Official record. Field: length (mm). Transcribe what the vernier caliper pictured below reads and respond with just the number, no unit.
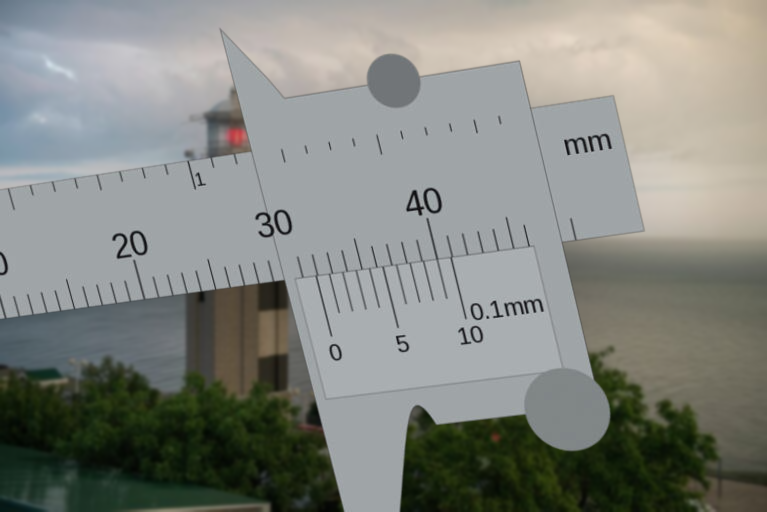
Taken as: 31.9
